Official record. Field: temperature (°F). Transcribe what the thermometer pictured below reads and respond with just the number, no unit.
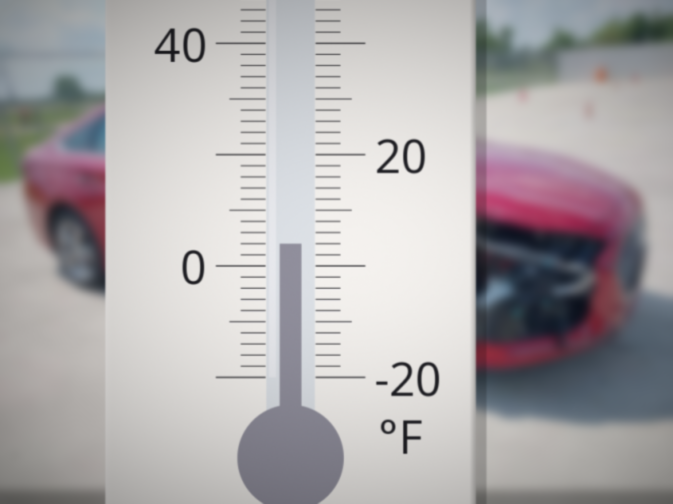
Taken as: 4
